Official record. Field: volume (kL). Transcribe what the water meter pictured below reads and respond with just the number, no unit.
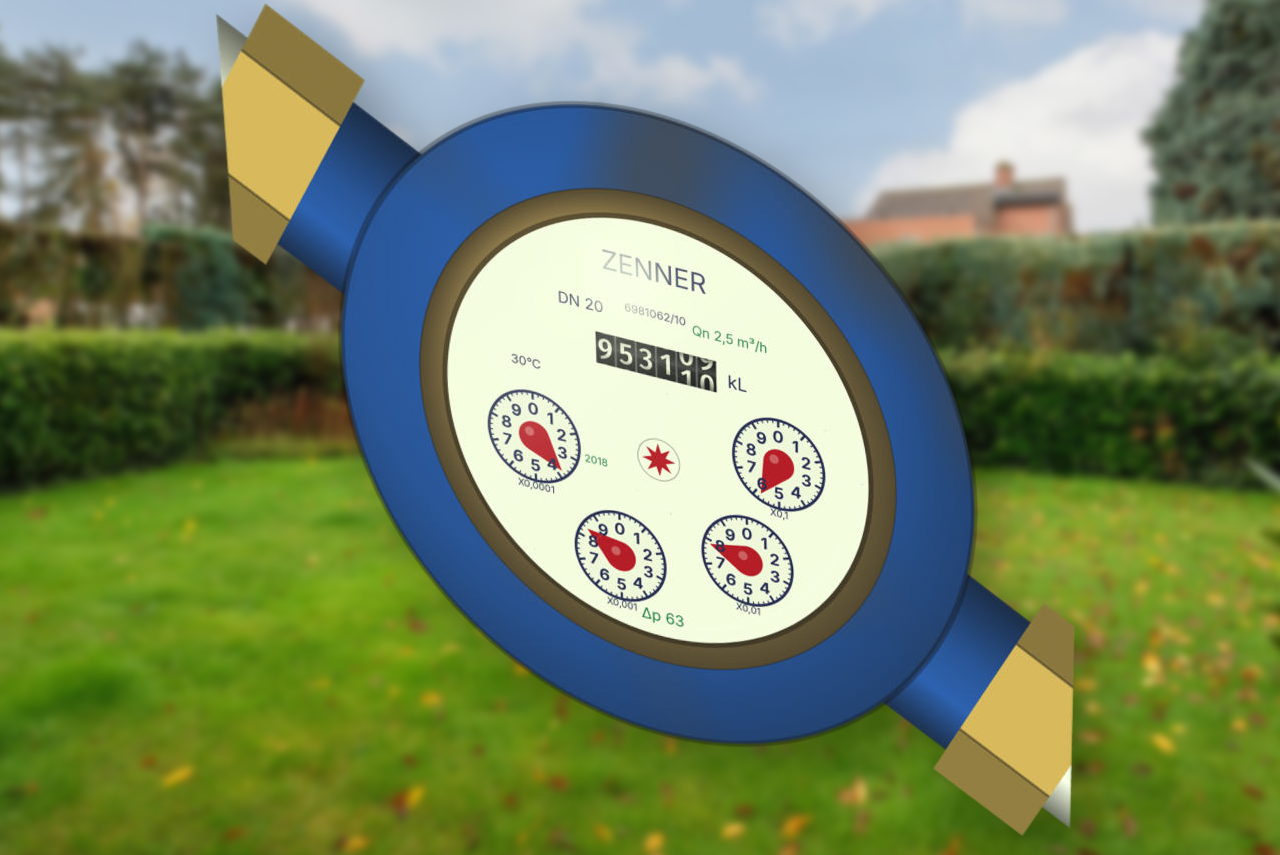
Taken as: 953109.5783
